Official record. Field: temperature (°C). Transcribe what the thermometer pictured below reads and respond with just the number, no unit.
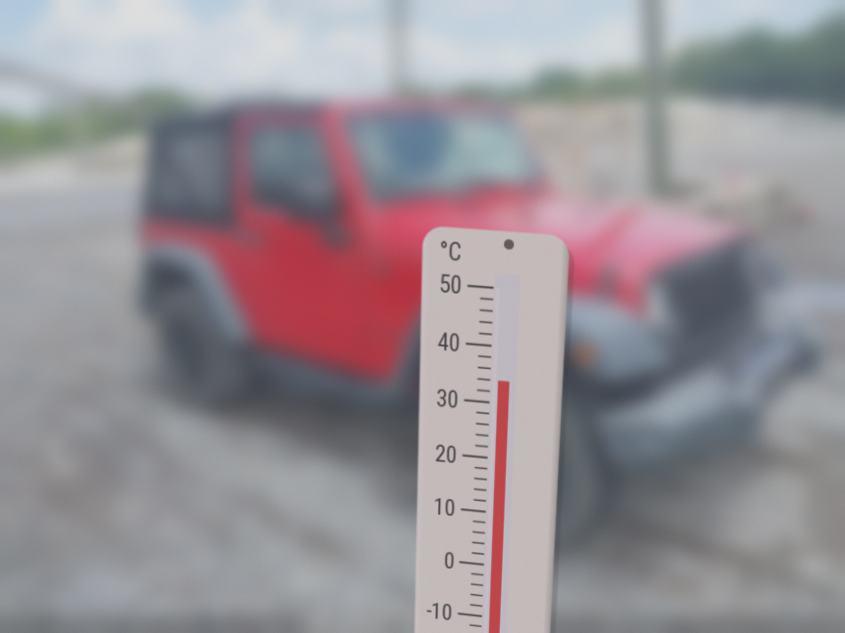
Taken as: 34
